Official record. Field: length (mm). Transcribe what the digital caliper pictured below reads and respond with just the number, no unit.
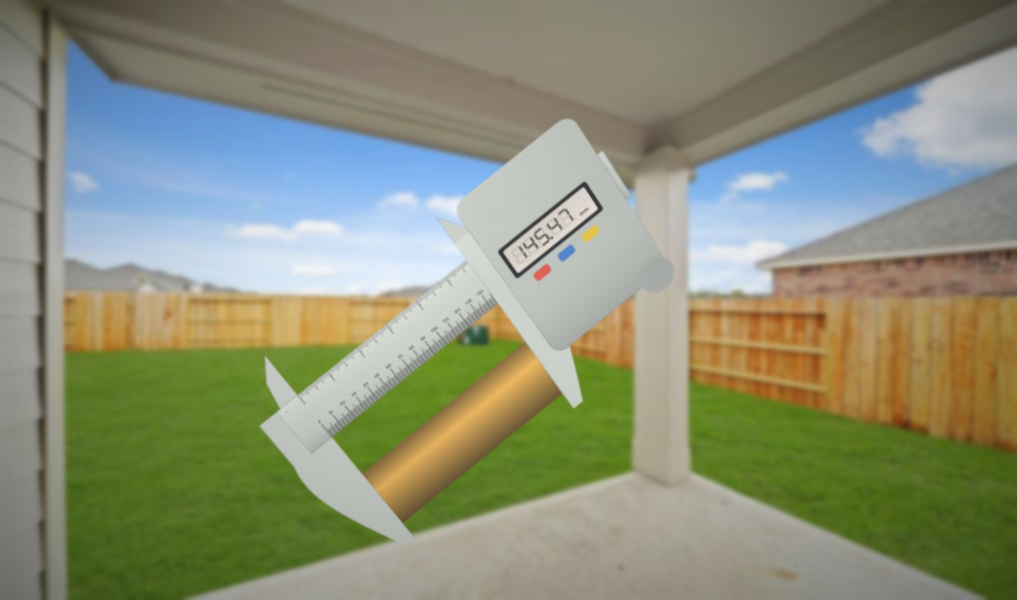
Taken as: 145.47
